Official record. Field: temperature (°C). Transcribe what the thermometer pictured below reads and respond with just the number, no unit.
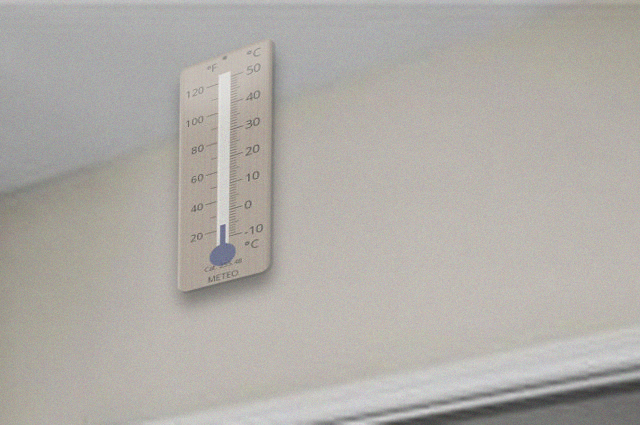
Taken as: -5
